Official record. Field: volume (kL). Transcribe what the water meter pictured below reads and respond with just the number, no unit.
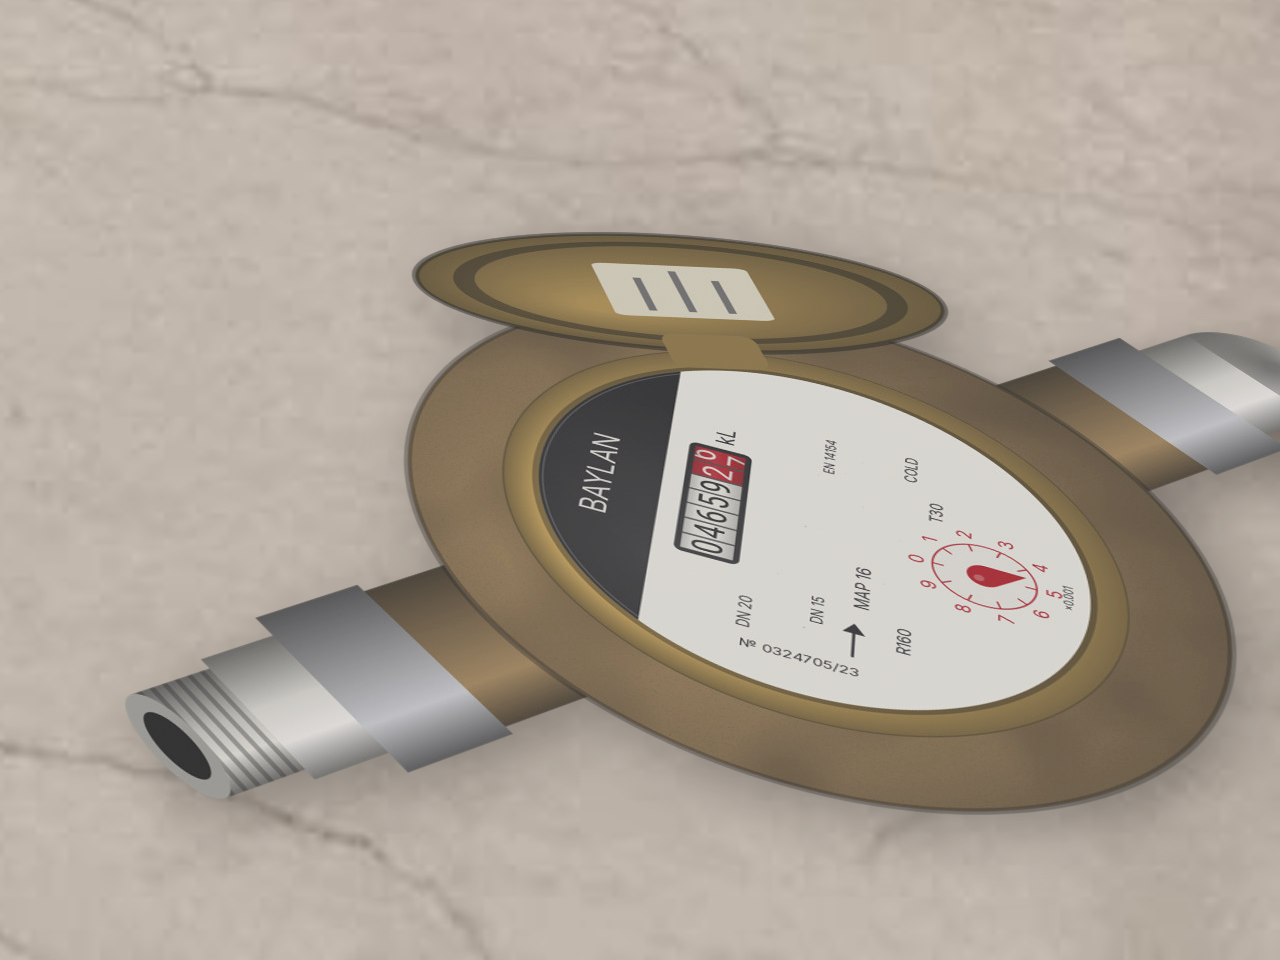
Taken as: 4659.264
